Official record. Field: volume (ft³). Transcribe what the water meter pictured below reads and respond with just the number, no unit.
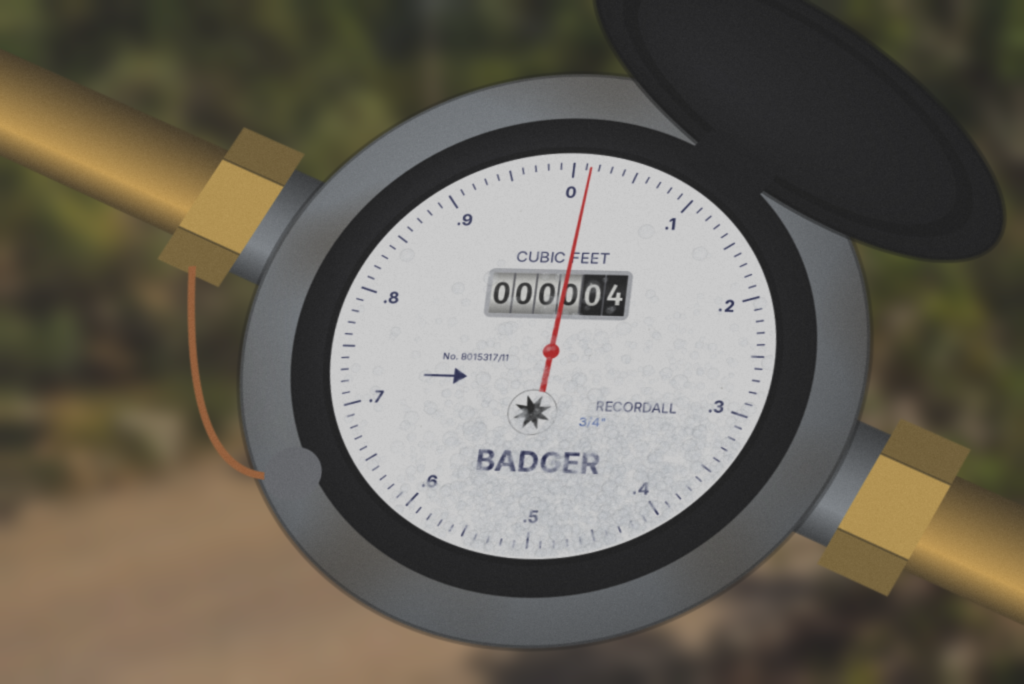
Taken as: 4.01
